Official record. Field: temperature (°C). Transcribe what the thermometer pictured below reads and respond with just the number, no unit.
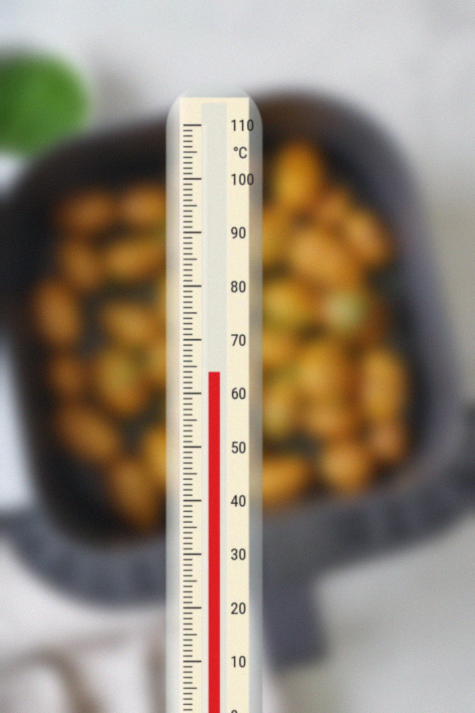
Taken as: 64
